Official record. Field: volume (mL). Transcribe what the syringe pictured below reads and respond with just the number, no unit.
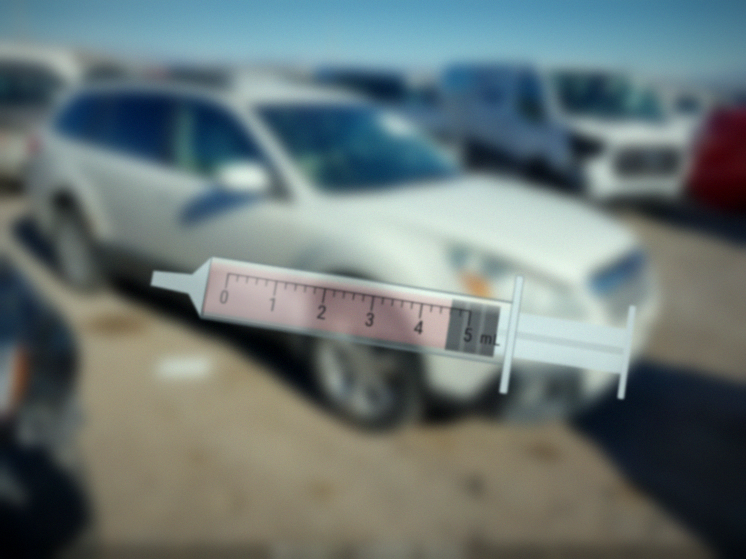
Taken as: 4.6
